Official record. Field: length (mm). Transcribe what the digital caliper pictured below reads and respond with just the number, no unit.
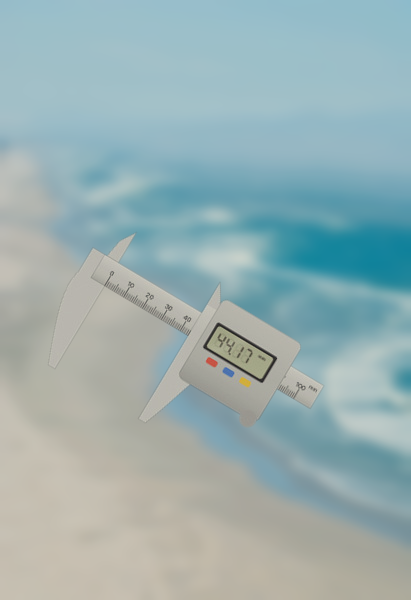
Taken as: 44.17
